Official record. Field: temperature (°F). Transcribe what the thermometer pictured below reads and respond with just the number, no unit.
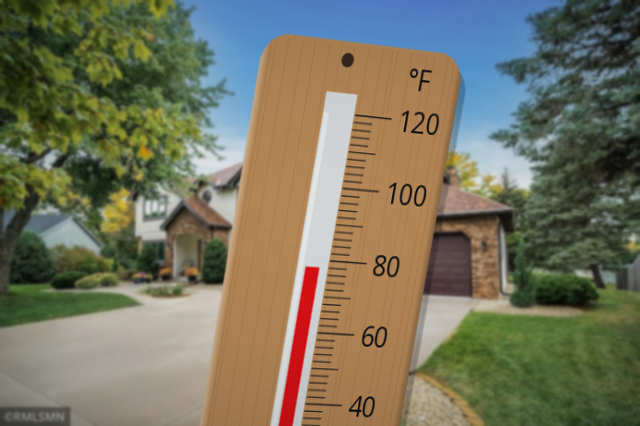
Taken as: 78
